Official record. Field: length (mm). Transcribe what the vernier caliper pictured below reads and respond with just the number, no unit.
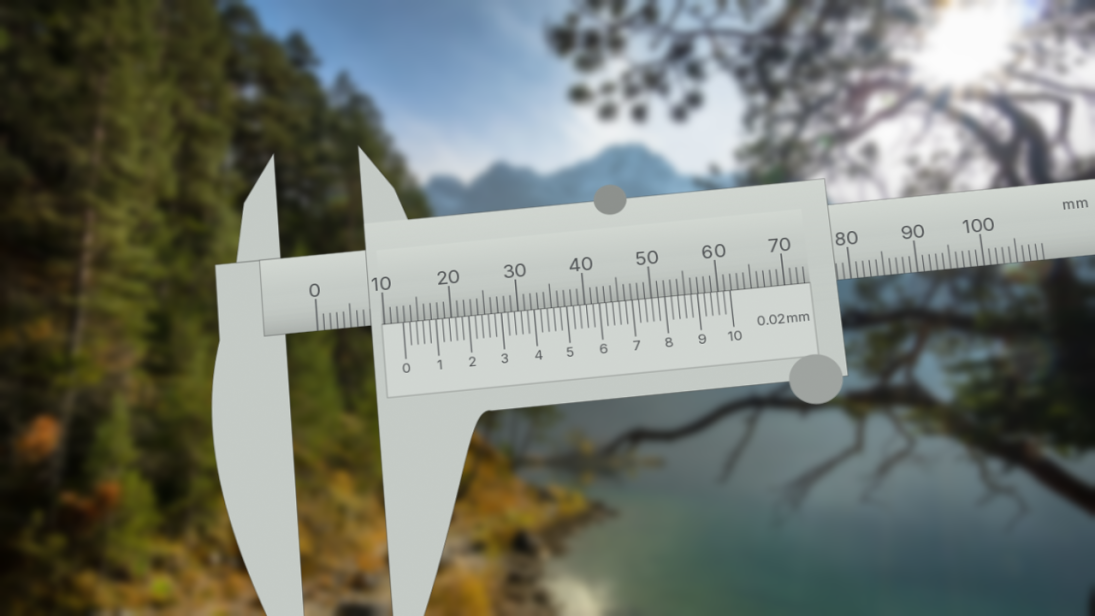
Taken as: 12.8
